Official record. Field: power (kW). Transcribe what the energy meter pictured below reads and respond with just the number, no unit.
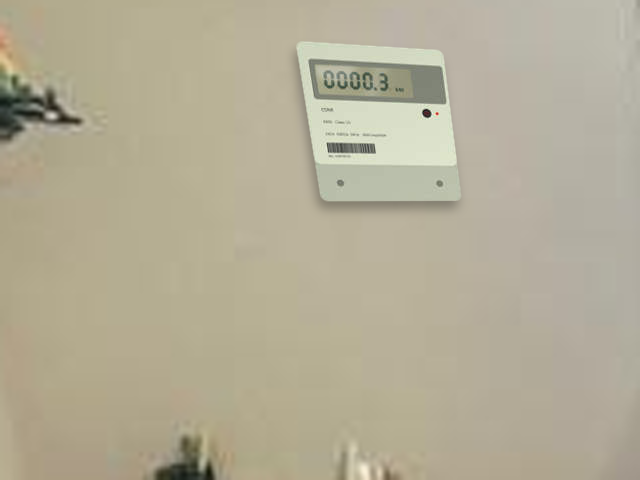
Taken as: 0.3
